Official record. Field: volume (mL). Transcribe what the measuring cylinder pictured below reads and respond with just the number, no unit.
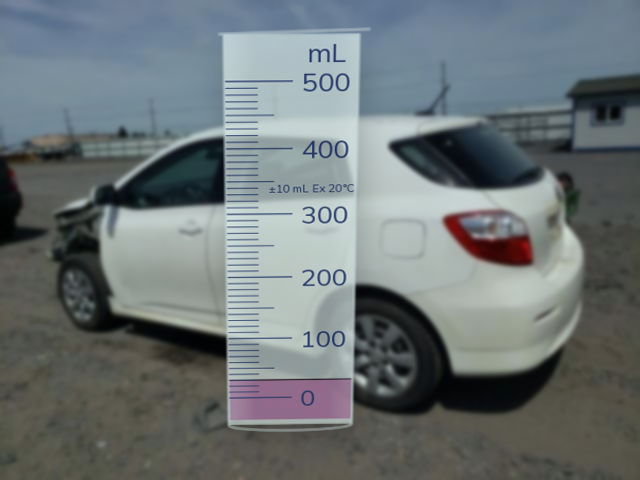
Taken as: 30
